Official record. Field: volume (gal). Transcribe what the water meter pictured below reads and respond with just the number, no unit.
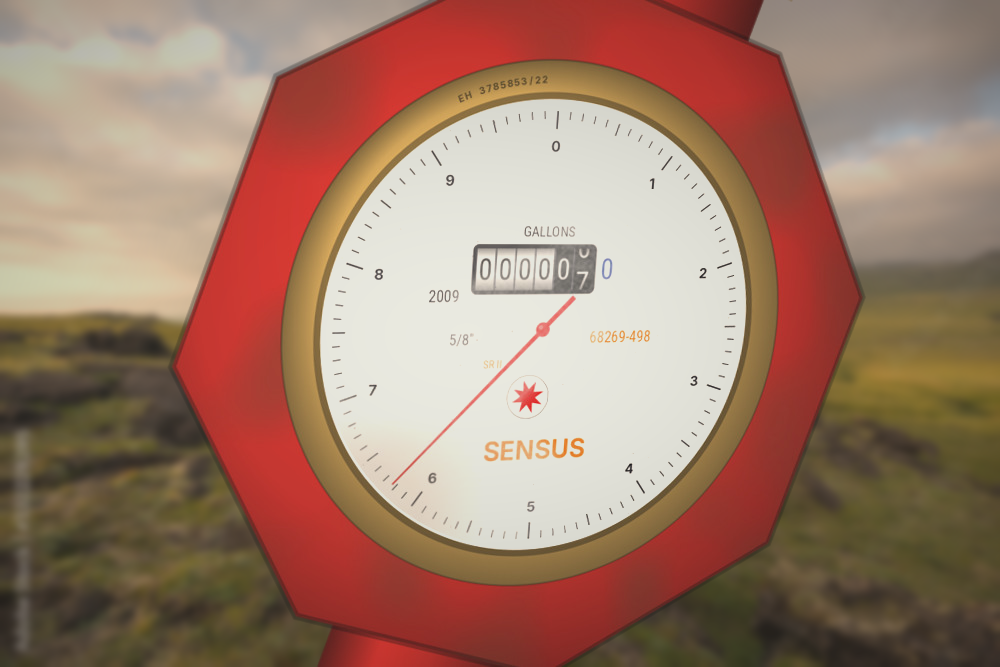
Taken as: 66.2
